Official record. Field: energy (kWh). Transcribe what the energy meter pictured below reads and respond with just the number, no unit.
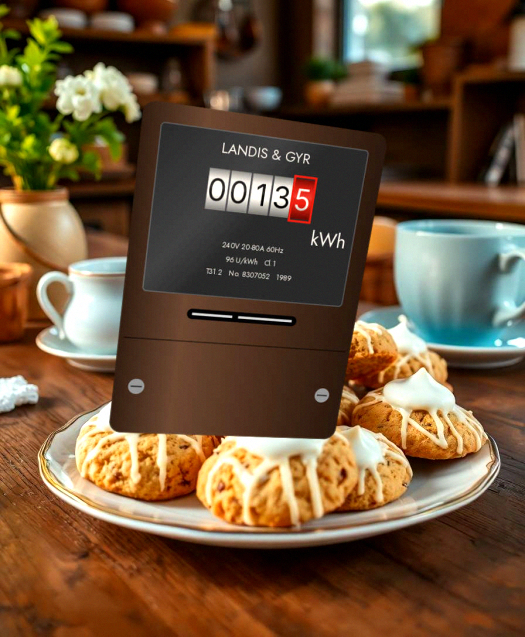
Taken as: 13.5
